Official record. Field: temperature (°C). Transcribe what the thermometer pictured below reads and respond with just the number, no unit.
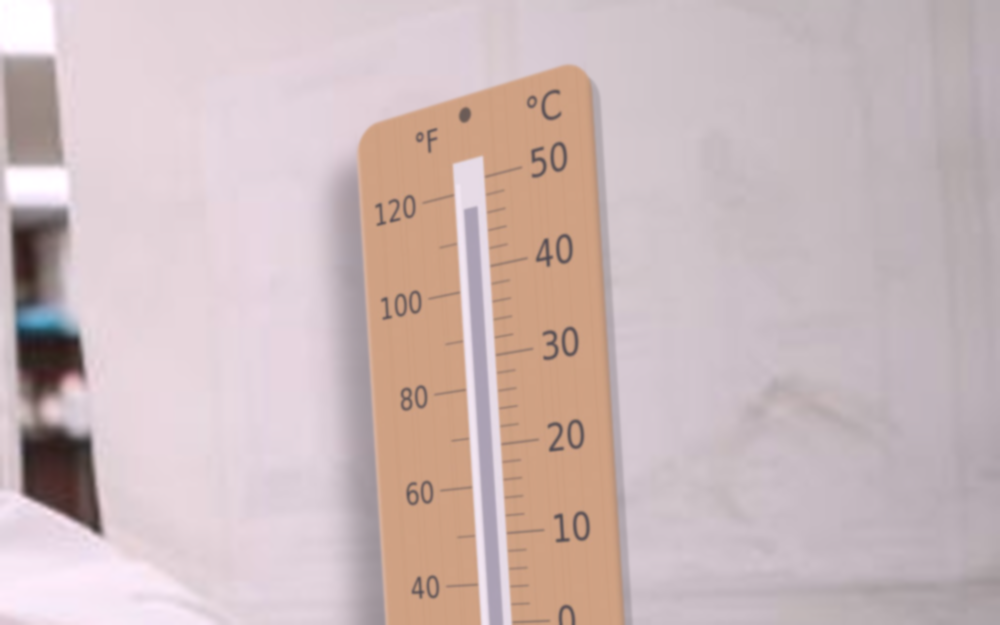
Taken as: 47
